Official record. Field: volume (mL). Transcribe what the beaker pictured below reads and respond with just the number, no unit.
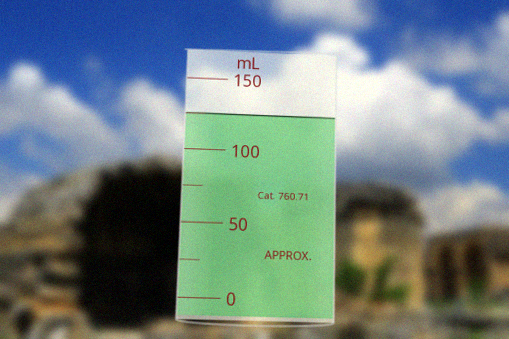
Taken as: 125
